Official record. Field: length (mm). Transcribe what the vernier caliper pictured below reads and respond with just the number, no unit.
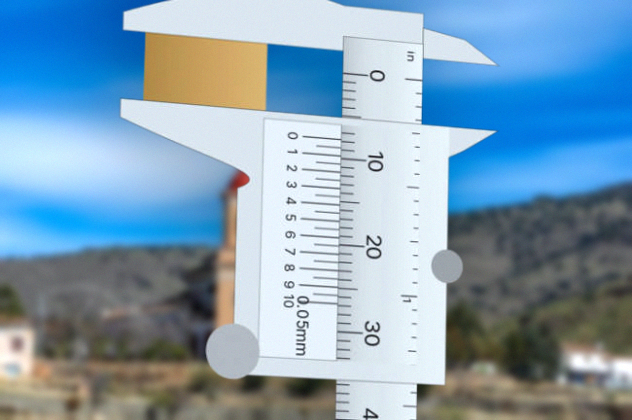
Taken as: 7.8
